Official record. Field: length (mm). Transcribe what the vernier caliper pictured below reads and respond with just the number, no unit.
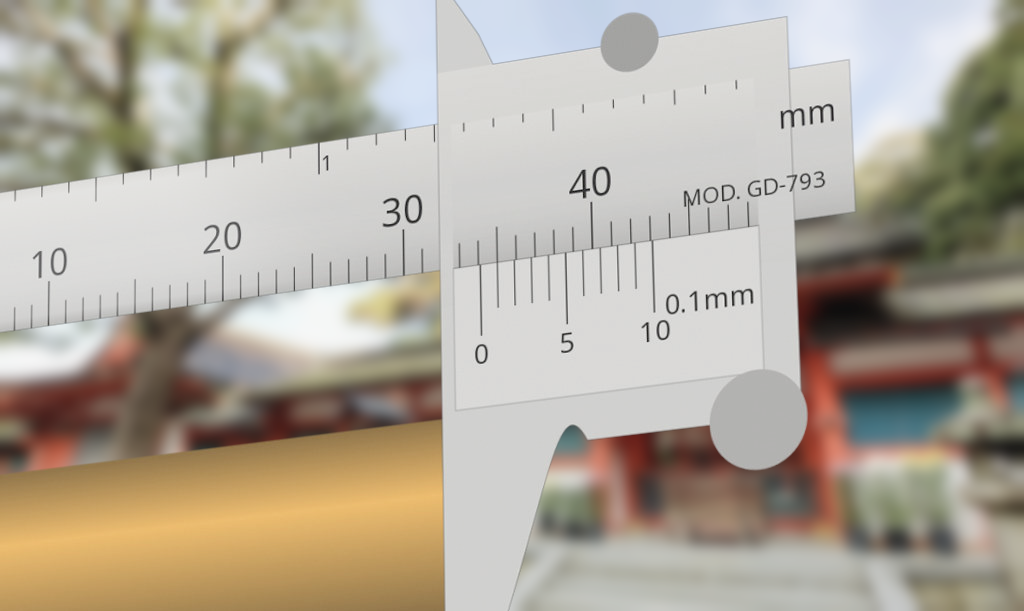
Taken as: 34.1
